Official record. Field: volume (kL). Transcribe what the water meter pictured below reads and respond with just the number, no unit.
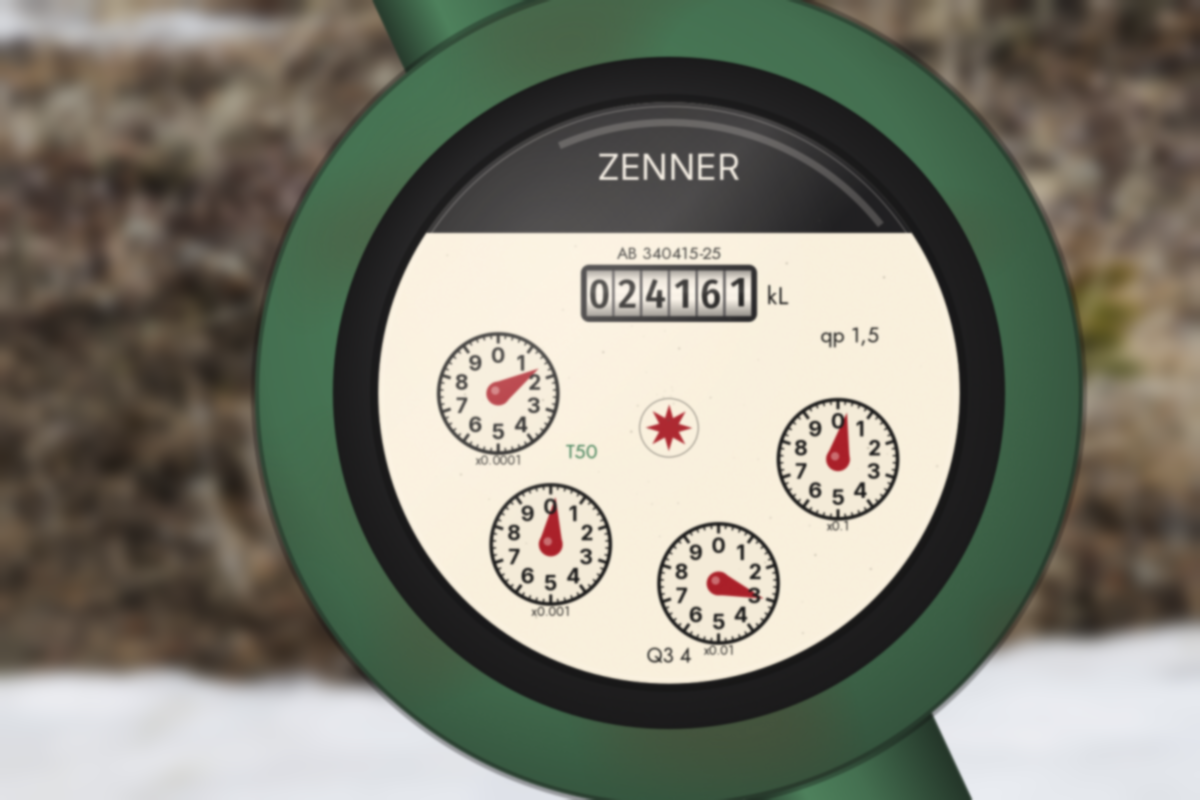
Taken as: 24161.0301
